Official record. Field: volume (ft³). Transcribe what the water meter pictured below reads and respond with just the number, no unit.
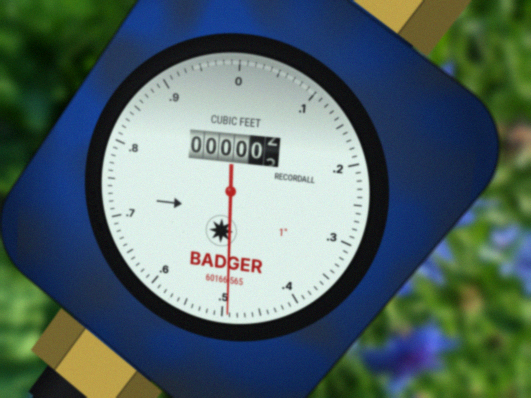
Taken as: 2.49
